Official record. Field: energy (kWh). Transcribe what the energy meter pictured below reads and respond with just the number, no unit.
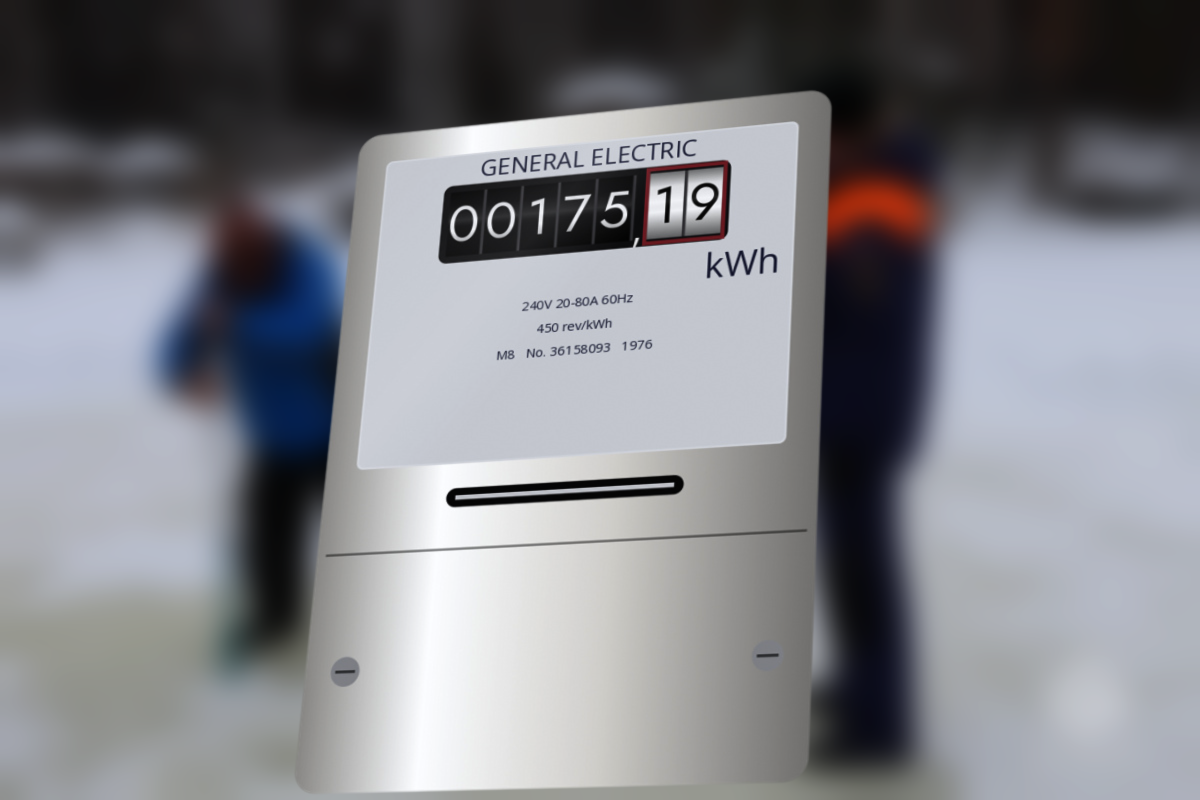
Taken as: 175.19
